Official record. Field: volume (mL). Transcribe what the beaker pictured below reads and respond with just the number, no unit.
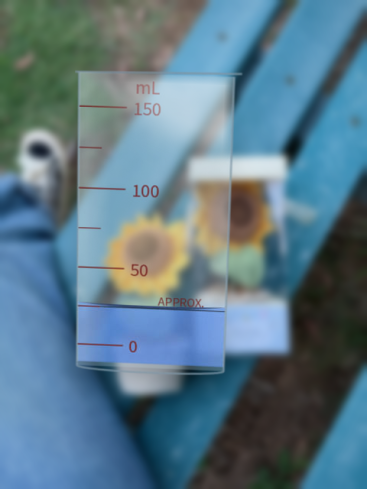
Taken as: 25
